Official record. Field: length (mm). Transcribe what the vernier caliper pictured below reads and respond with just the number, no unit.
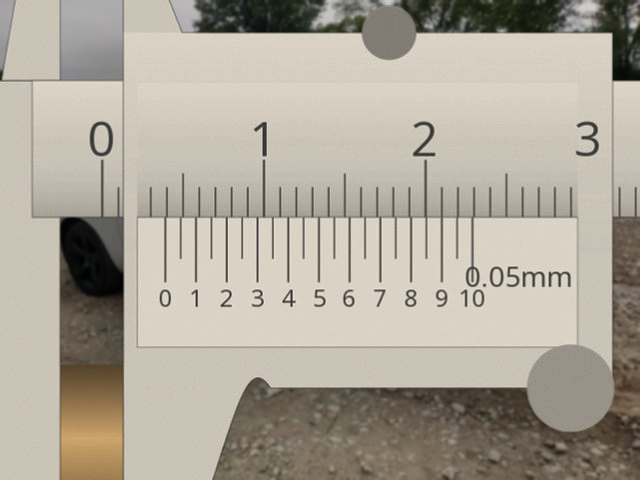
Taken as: 3.9
